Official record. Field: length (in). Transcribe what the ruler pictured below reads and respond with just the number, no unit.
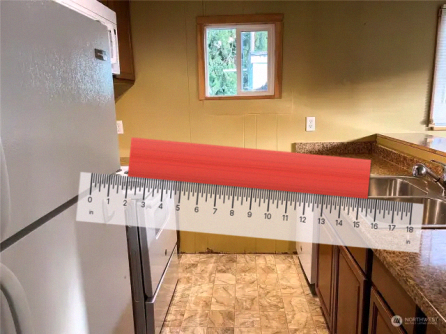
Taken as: 13.5
